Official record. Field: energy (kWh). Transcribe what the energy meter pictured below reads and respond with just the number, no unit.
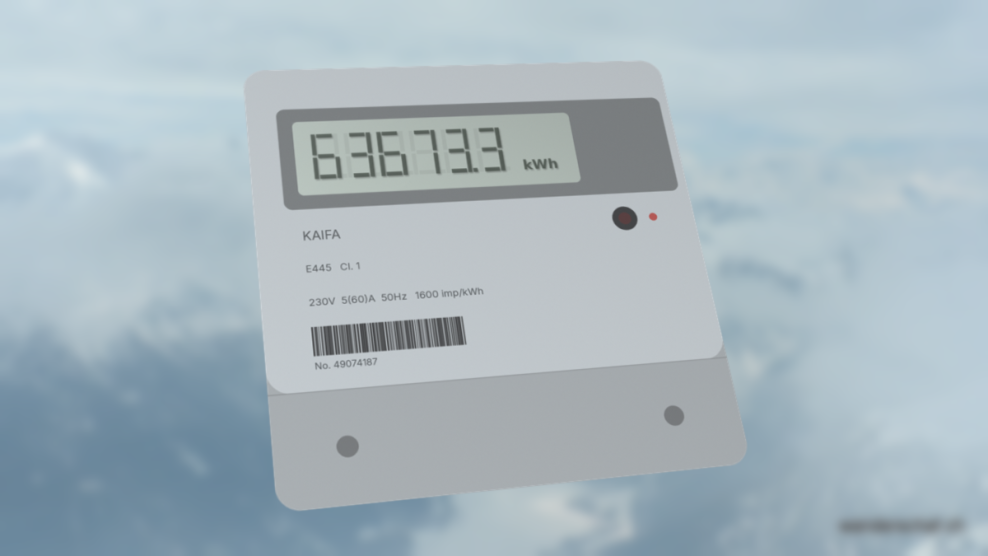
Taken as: 63673.3
